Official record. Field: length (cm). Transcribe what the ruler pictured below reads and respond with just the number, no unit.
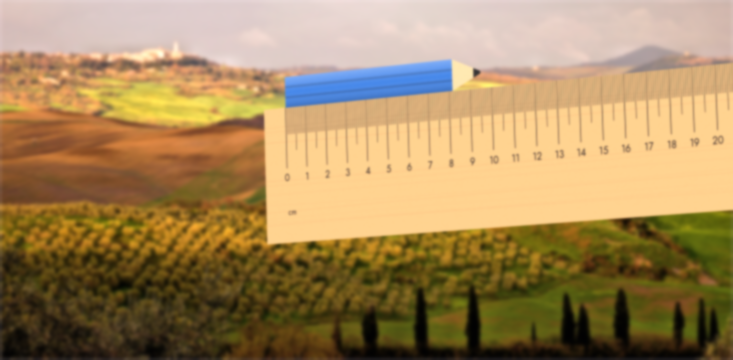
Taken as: 9.5
